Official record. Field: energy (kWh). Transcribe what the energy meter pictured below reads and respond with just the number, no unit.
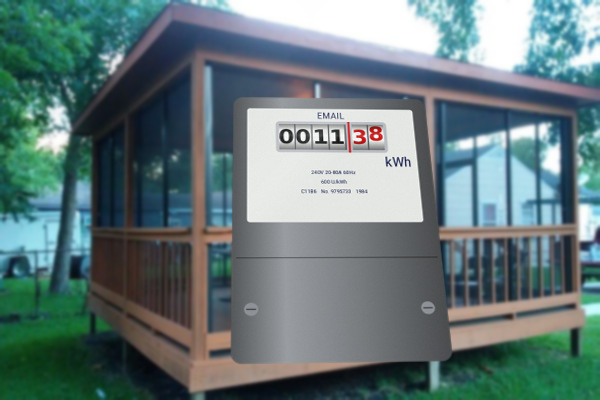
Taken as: 11.38
